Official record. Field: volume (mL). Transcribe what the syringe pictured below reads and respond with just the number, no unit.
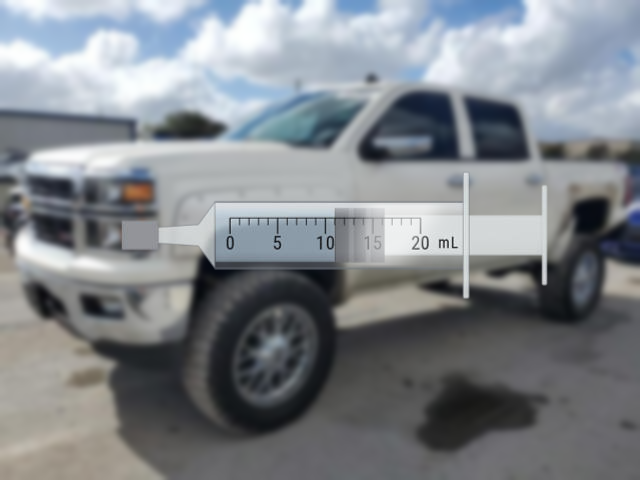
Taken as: 11
